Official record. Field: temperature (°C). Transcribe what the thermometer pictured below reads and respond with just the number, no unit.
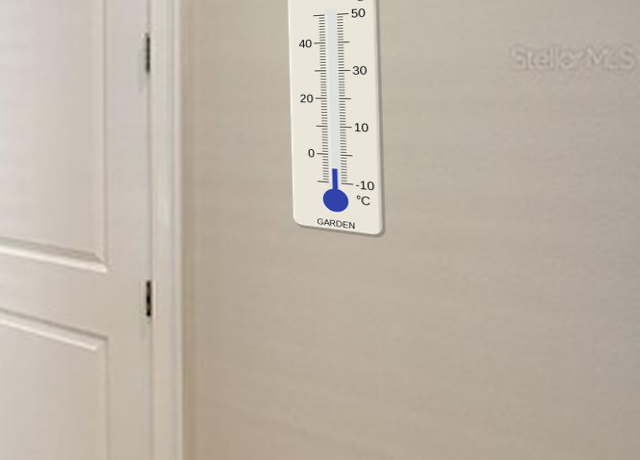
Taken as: -5
